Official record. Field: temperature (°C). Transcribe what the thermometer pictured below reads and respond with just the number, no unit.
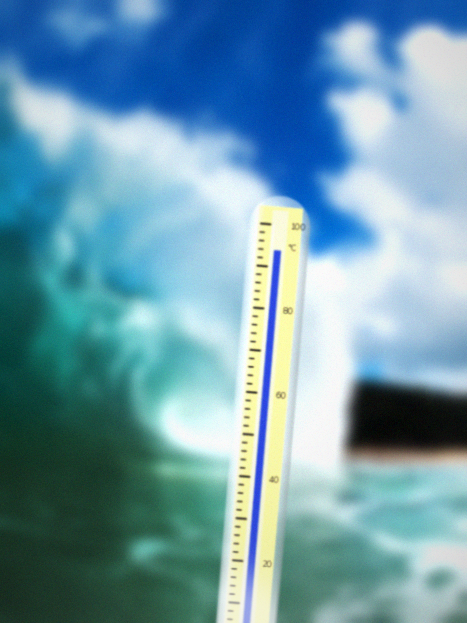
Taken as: 94
